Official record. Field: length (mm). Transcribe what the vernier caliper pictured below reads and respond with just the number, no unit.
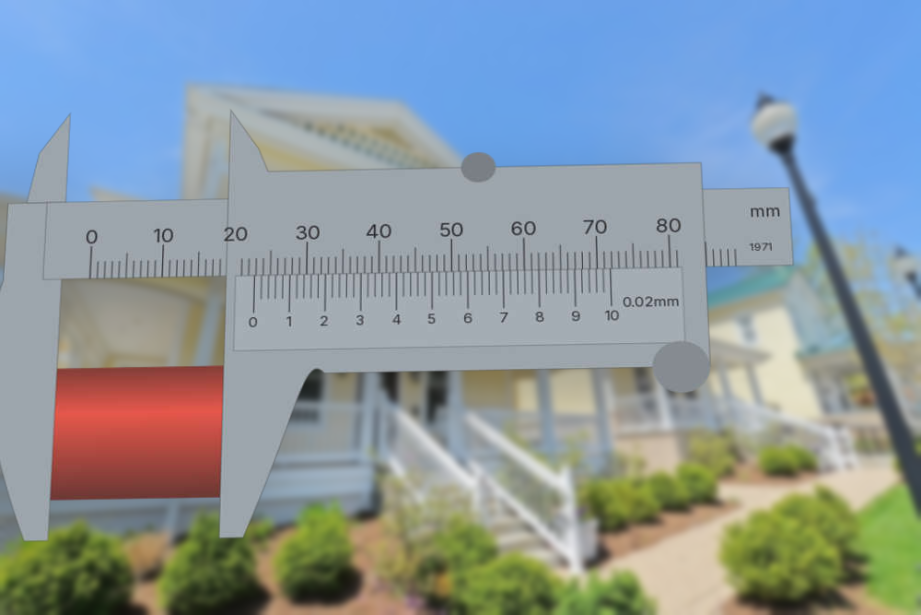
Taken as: 22.8
